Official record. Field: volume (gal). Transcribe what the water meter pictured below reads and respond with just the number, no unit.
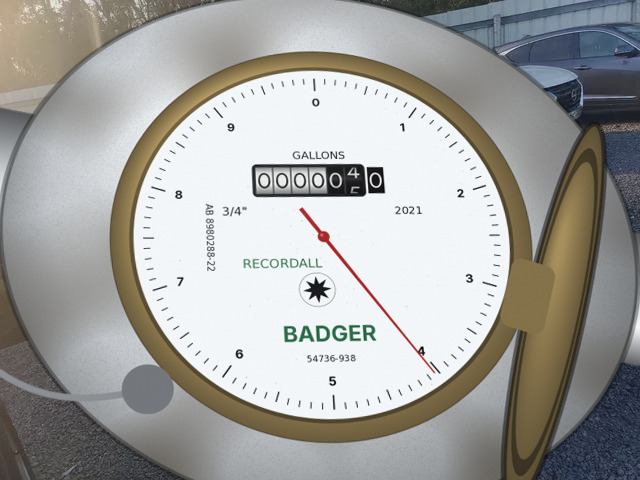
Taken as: 44.0
